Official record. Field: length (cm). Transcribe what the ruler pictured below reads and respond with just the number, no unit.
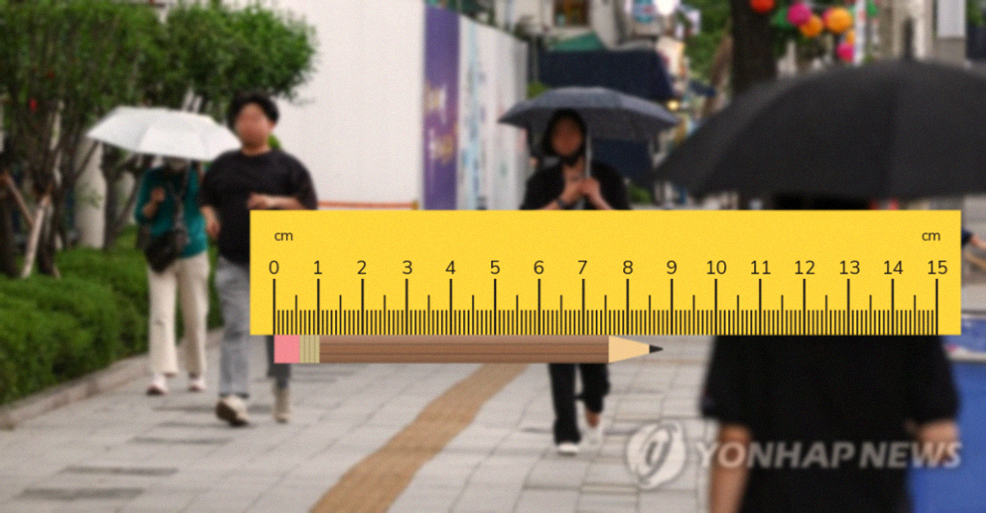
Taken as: 8.8
